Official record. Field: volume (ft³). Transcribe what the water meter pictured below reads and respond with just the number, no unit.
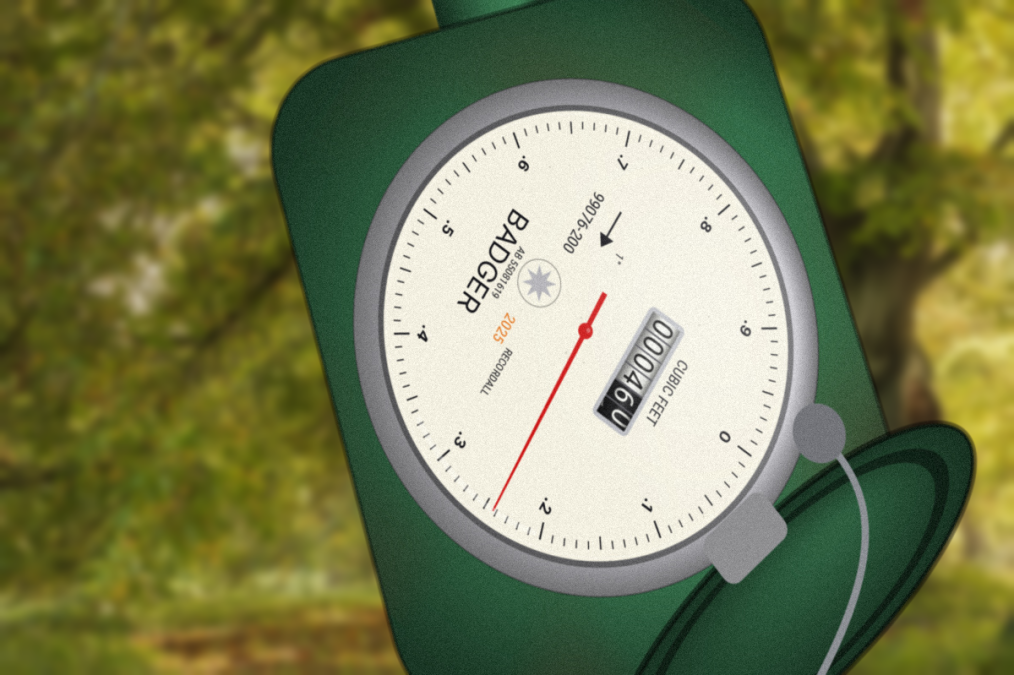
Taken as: 460.24
